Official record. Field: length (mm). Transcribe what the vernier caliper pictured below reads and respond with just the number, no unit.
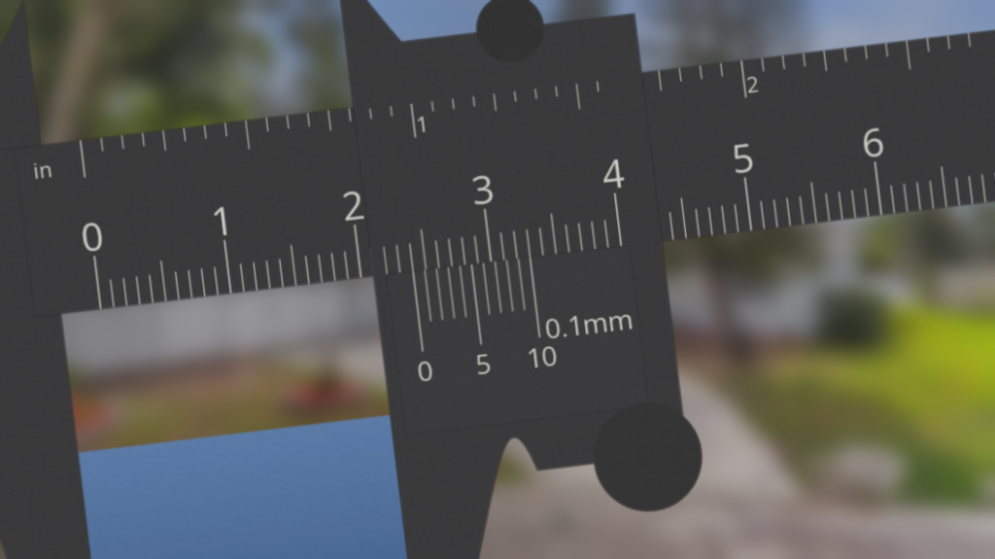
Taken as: 24.0
